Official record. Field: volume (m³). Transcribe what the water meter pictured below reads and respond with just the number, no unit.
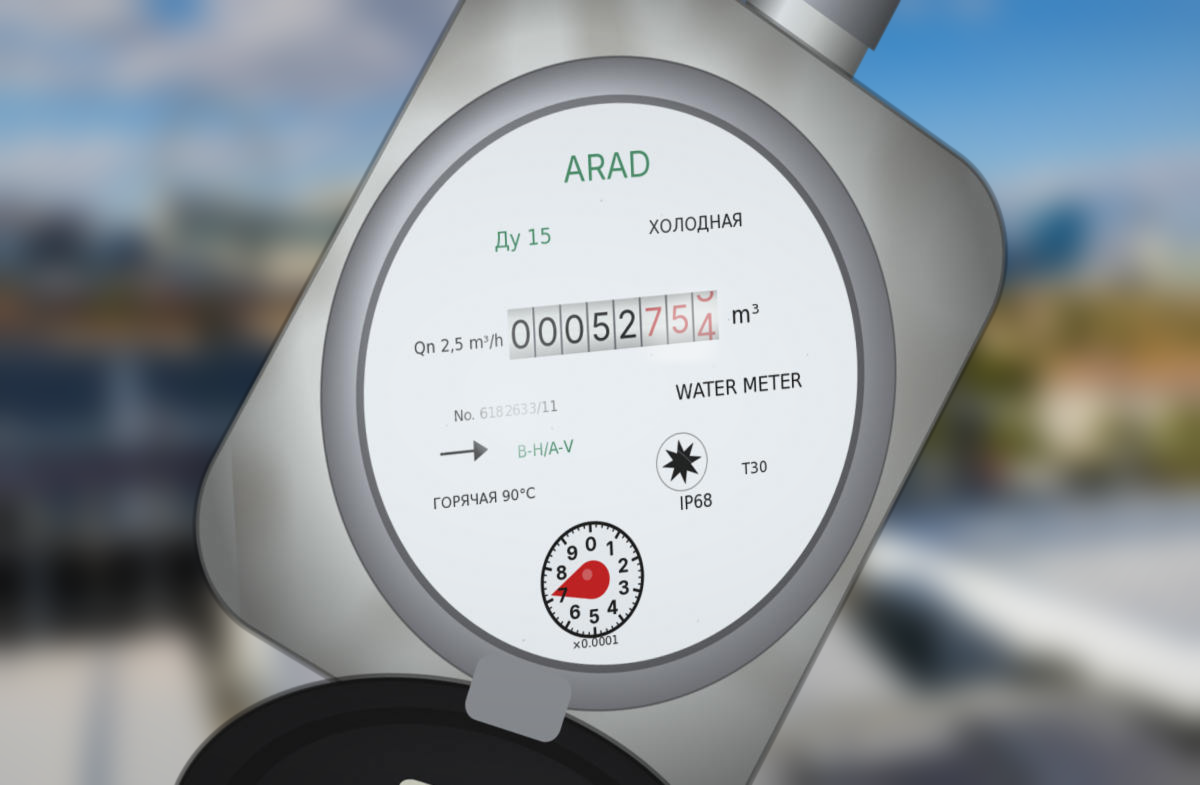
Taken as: 52.7537
